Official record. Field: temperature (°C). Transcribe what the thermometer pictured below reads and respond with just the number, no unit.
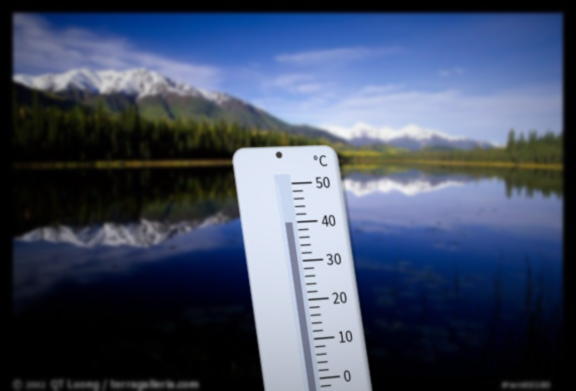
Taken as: 40
